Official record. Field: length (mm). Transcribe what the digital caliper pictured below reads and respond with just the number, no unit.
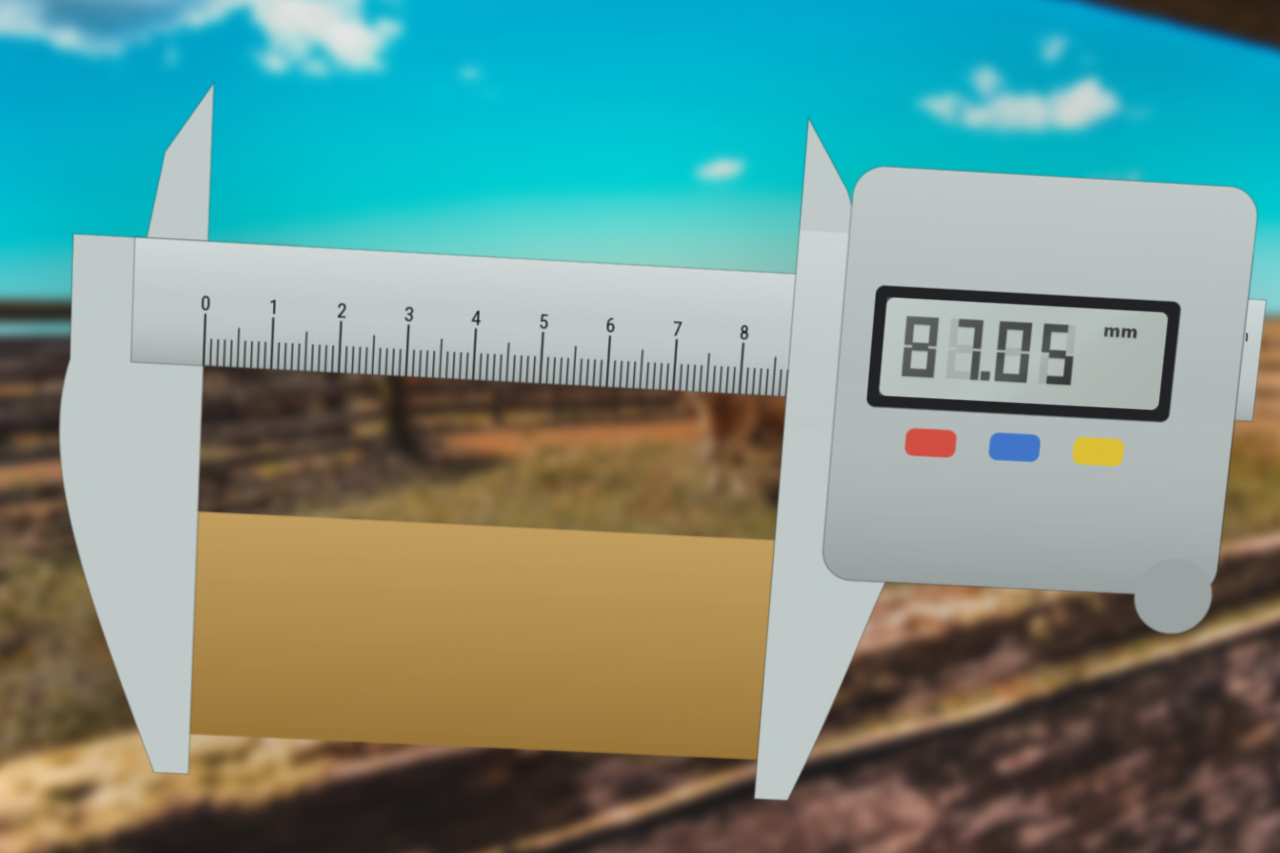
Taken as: 87.05
